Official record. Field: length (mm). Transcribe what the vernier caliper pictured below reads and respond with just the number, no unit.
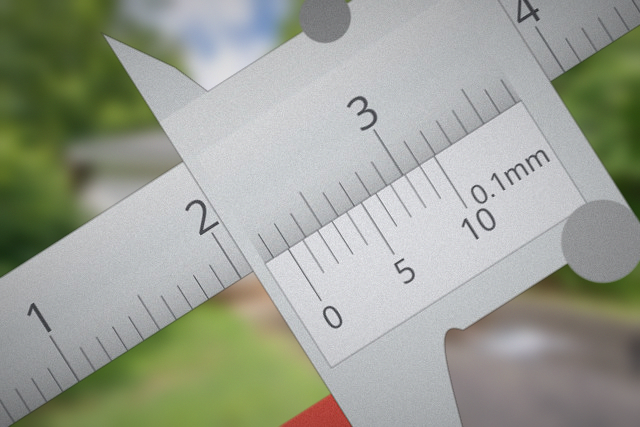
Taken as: 22.9
